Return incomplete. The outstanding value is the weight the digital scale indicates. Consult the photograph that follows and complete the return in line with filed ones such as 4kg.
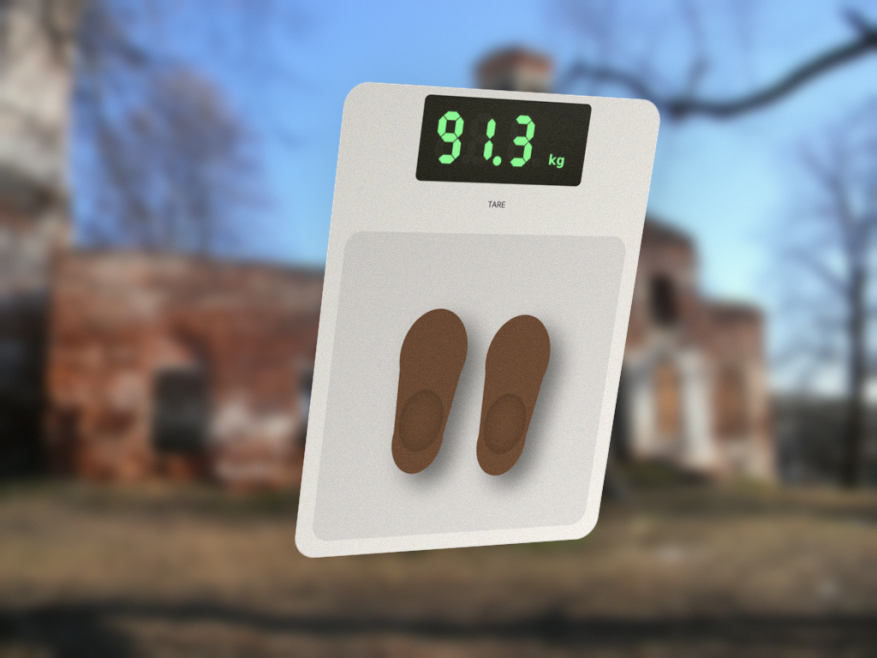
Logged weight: 91.3kg
